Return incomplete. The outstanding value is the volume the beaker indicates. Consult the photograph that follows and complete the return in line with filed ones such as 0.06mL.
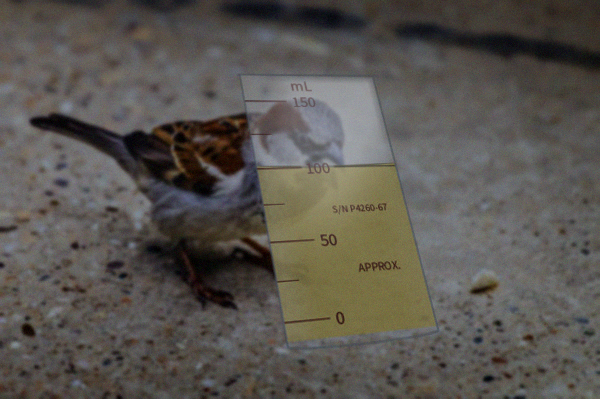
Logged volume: 100mL
